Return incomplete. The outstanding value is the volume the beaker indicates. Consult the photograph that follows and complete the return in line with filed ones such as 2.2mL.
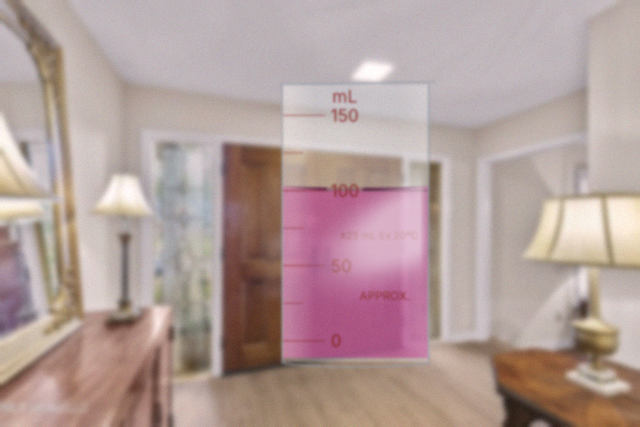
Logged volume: 100mL
